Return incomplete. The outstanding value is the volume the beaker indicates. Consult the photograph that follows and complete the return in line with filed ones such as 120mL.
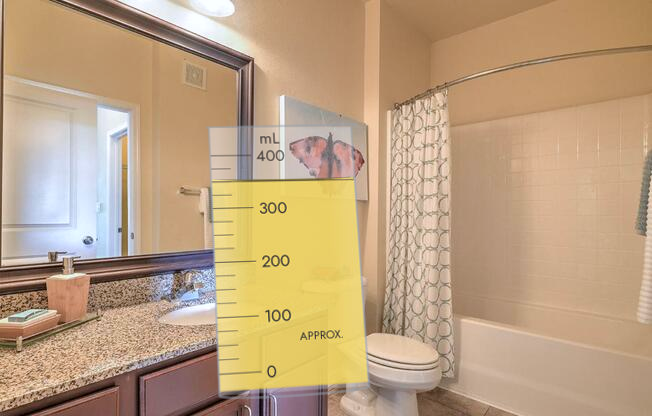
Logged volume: 350mL
